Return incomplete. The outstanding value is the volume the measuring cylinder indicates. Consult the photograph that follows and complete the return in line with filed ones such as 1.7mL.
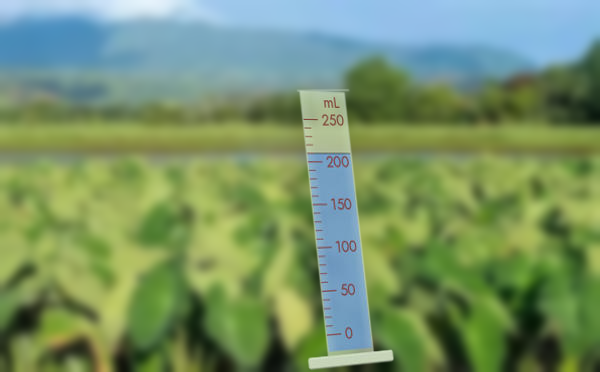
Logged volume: 210mL
